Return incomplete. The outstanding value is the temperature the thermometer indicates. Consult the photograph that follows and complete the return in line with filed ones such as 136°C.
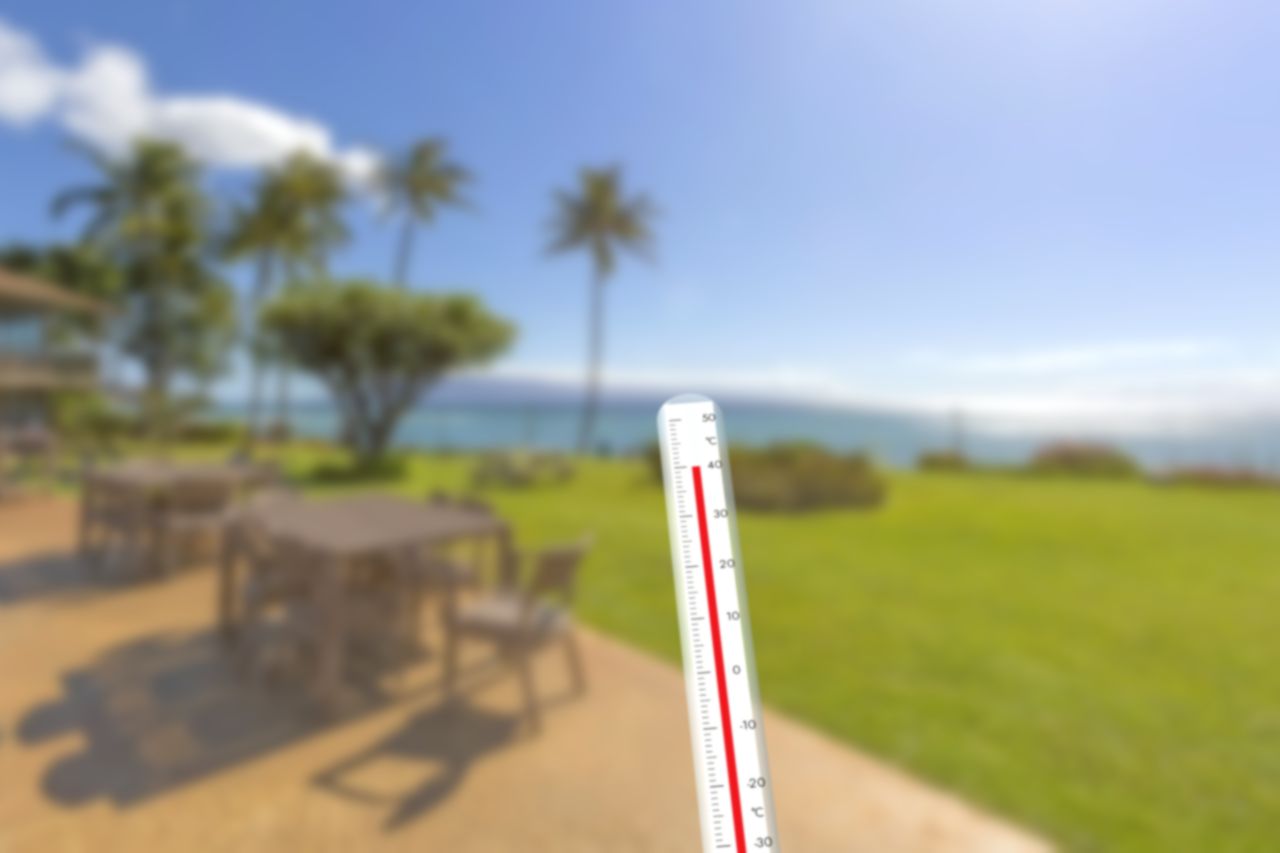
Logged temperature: 40°C
